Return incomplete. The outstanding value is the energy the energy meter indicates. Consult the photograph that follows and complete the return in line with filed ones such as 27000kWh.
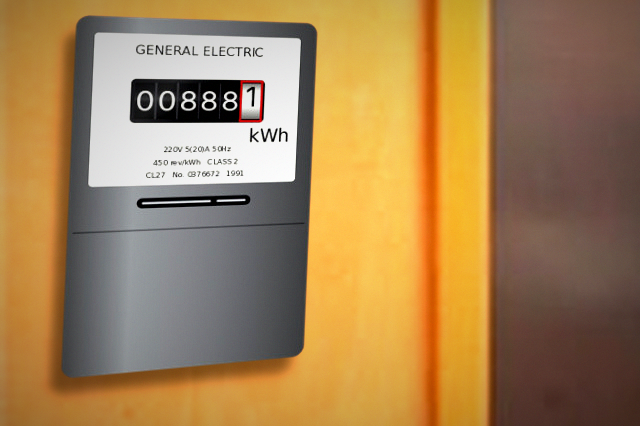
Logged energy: 888.1kWh
